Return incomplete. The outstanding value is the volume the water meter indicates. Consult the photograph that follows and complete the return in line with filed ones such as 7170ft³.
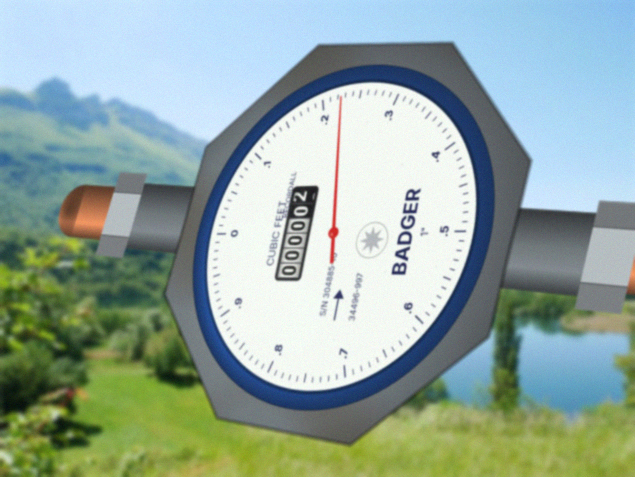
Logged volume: 2.22ft³
